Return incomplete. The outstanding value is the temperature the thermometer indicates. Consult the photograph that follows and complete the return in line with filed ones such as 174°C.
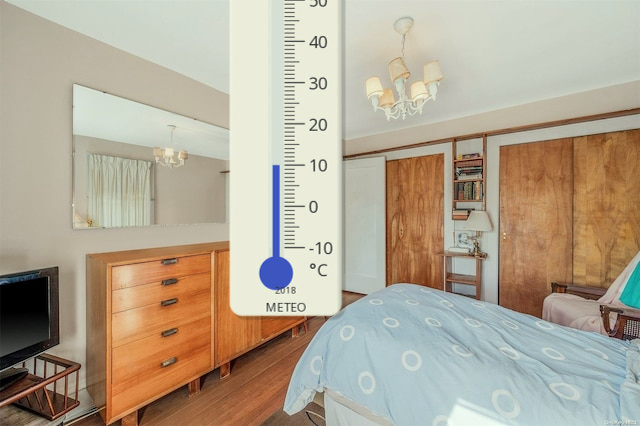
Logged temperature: 10°C
